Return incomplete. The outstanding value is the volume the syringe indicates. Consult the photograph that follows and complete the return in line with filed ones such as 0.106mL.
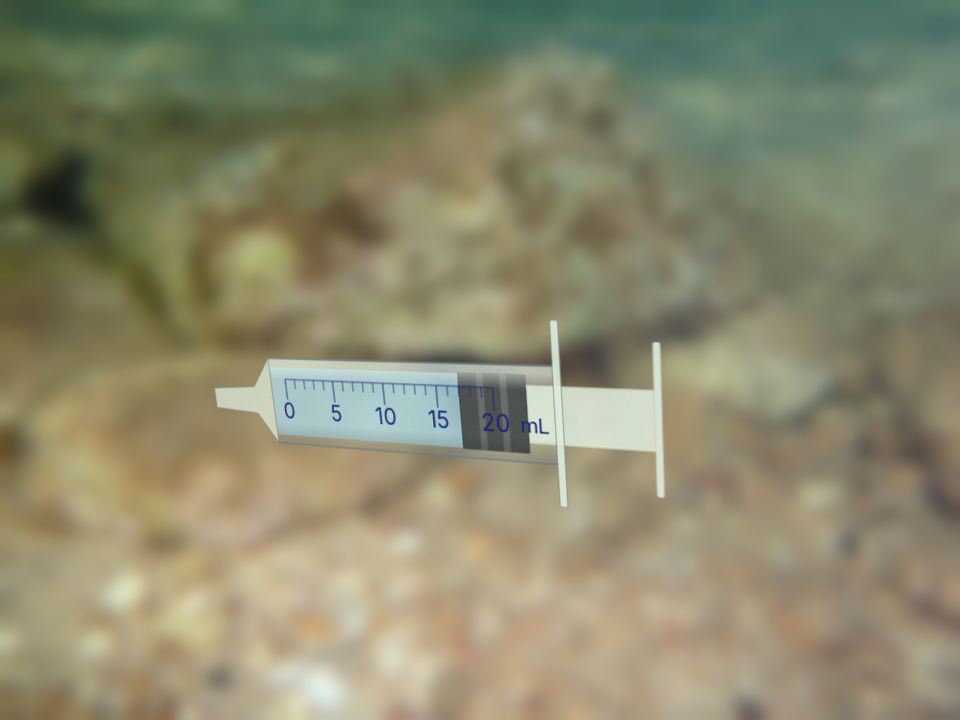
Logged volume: 17mL
